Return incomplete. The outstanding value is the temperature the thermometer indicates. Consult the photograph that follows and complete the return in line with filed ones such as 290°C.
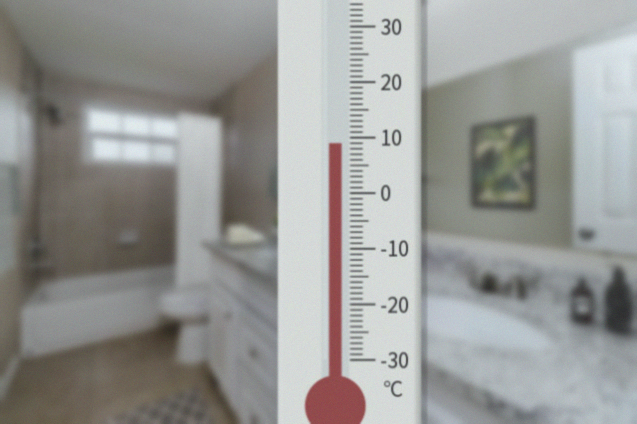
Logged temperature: 9°C
